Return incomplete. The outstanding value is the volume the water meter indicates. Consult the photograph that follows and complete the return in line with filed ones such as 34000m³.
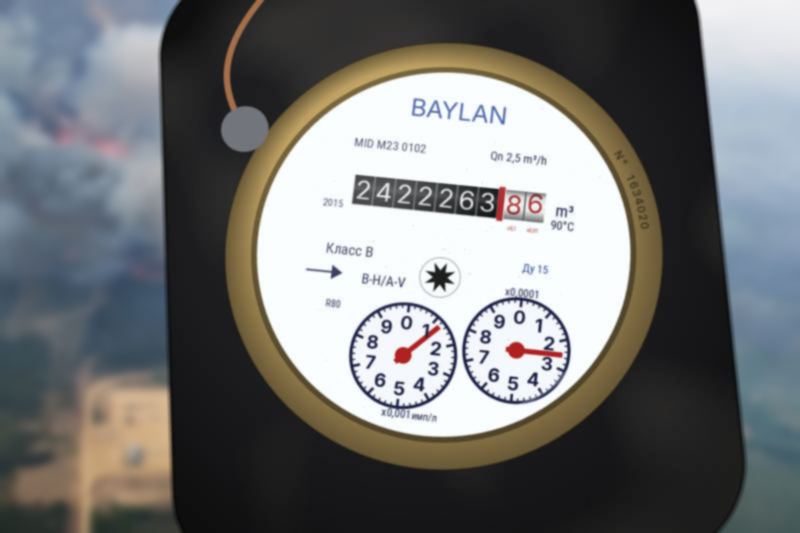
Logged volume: 2422263.8612m³
